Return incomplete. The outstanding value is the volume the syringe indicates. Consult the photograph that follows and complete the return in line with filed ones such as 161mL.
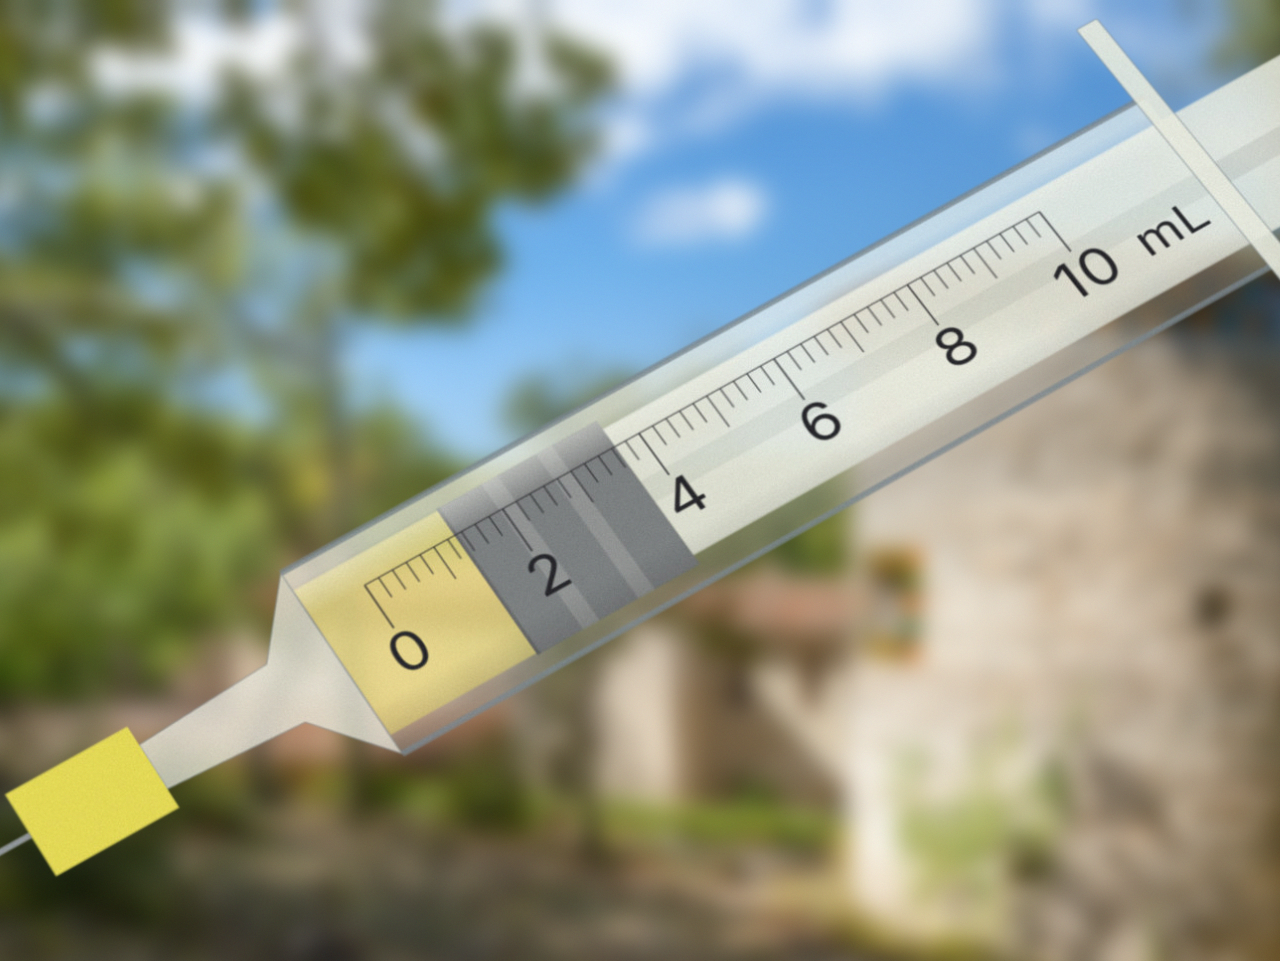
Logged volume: 1.3mL
